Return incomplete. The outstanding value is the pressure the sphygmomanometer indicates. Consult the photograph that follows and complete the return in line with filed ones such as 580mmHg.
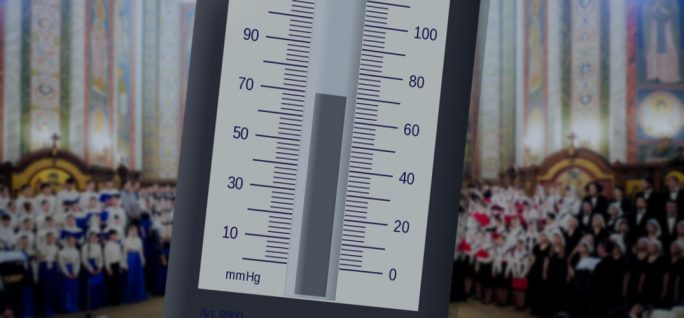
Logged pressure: 70mmHg
